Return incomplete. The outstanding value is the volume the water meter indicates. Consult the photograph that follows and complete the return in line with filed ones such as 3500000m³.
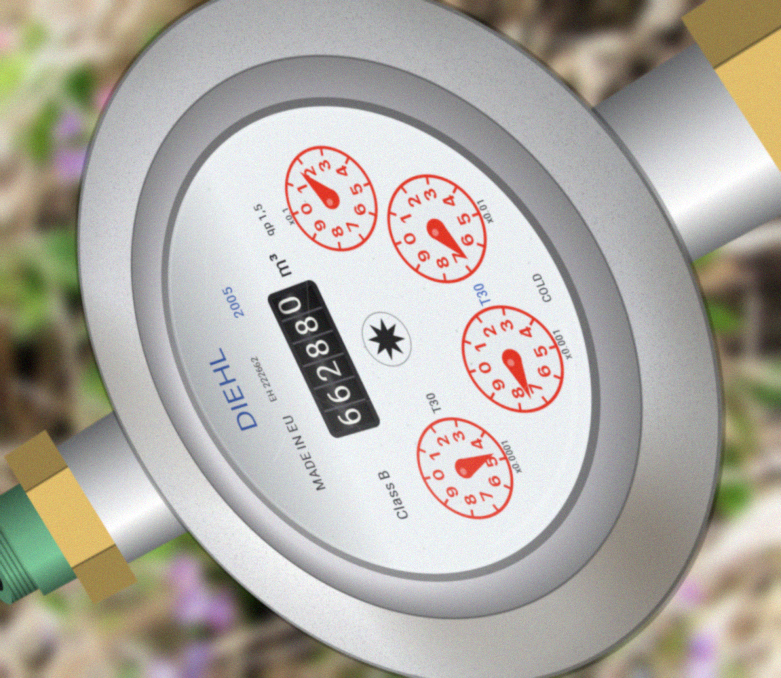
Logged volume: 662880.1674m³
